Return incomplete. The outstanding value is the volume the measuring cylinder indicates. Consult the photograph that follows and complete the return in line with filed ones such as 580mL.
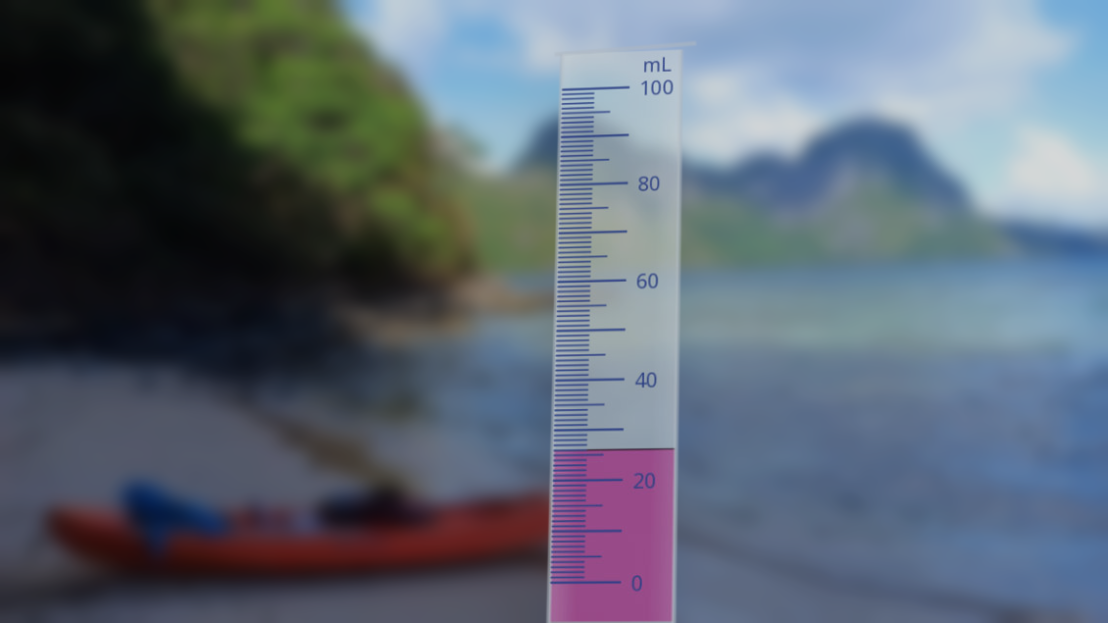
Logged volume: 26mL
